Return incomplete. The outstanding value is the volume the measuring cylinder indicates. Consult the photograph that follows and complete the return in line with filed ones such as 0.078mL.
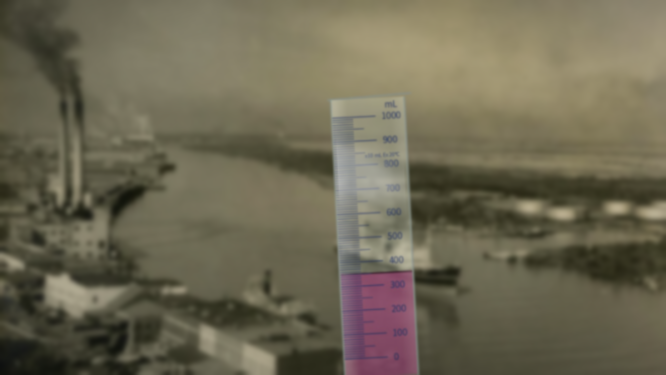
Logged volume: 350mL
